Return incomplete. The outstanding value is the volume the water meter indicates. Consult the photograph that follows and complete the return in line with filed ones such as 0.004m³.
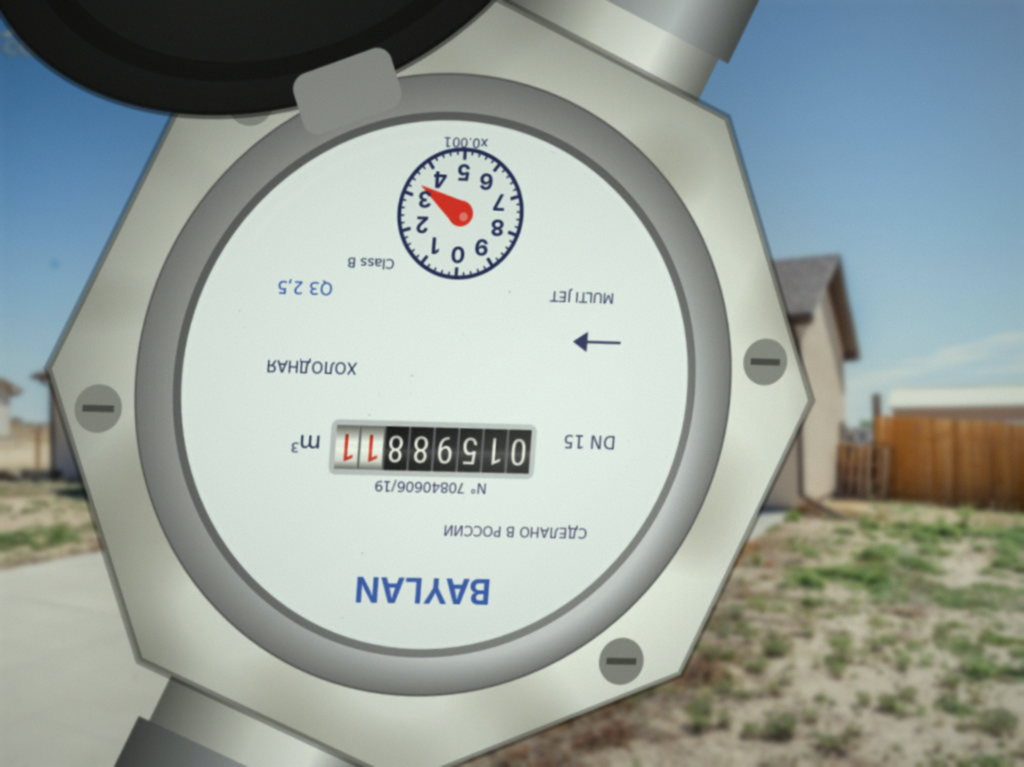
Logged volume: 15988.113m³
